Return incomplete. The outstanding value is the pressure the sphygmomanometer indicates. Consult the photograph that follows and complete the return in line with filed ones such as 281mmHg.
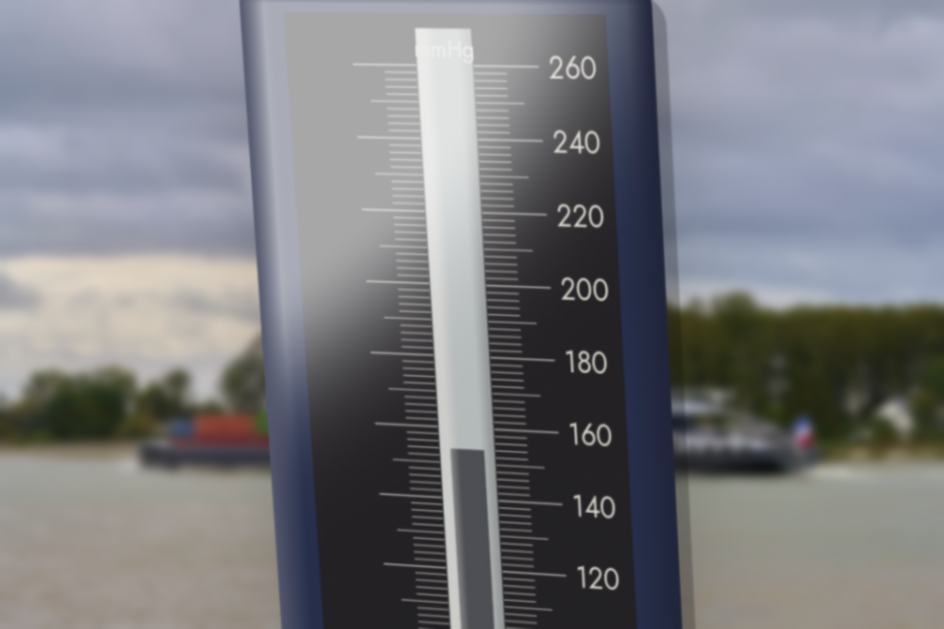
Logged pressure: 154mmHg
